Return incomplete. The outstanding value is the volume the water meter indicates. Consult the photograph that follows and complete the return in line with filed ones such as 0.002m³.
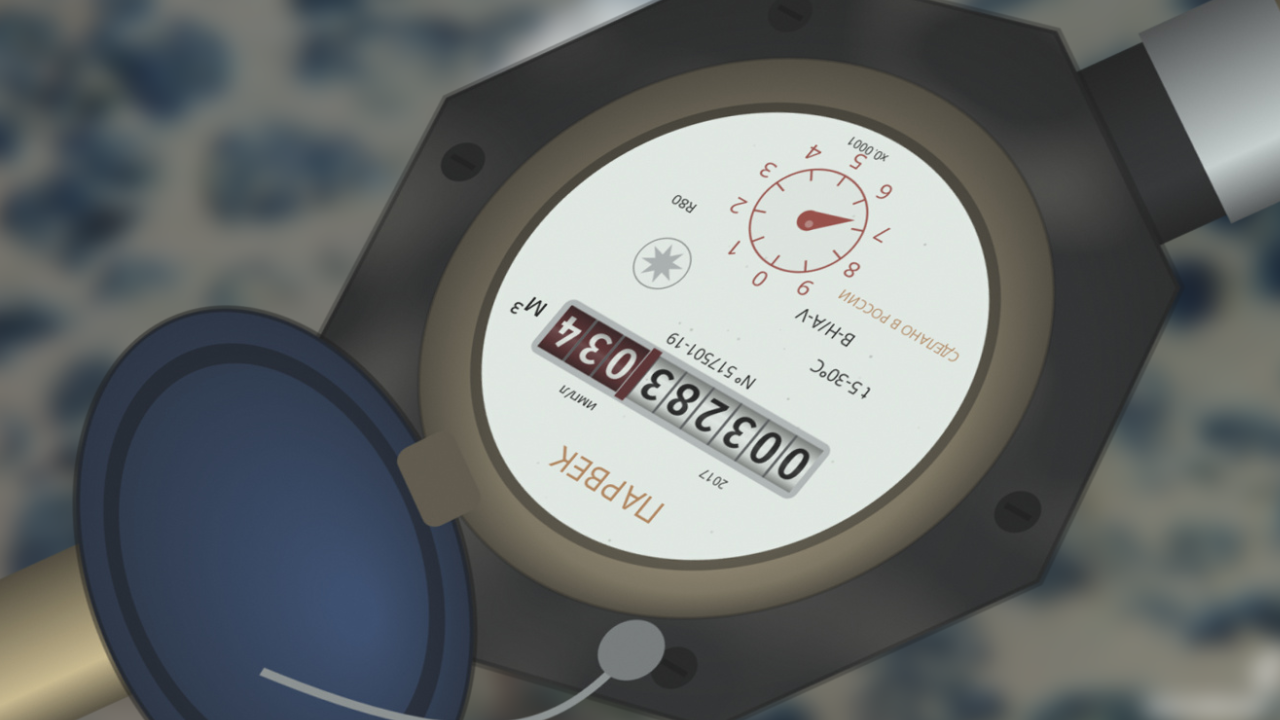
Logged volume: 3283.0346m³
